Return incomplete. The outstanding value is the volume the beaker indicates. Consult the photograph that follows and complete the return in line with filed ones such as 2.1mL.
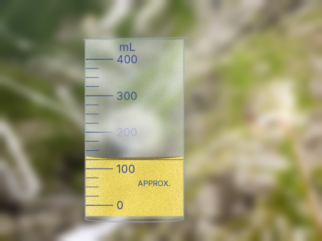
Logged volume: 125mL
